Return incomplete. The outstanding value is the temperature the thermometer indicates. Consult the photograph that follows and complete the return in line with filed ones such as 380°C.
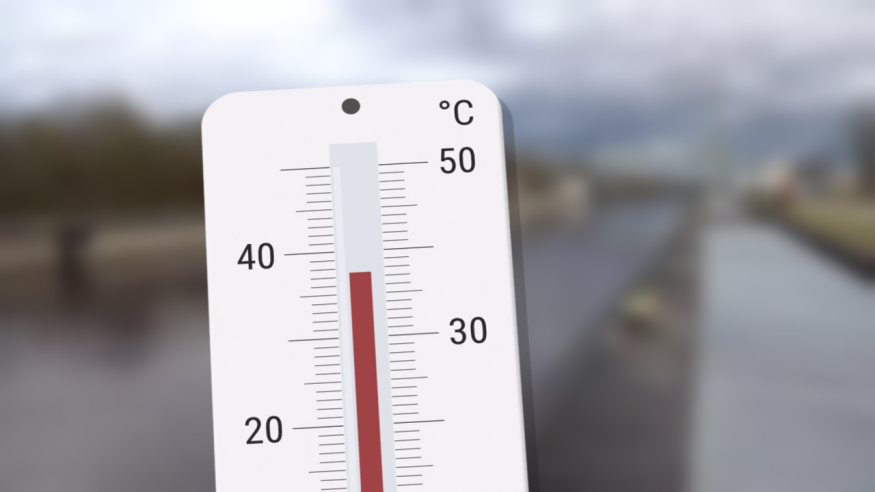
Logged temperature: 37.5°C
